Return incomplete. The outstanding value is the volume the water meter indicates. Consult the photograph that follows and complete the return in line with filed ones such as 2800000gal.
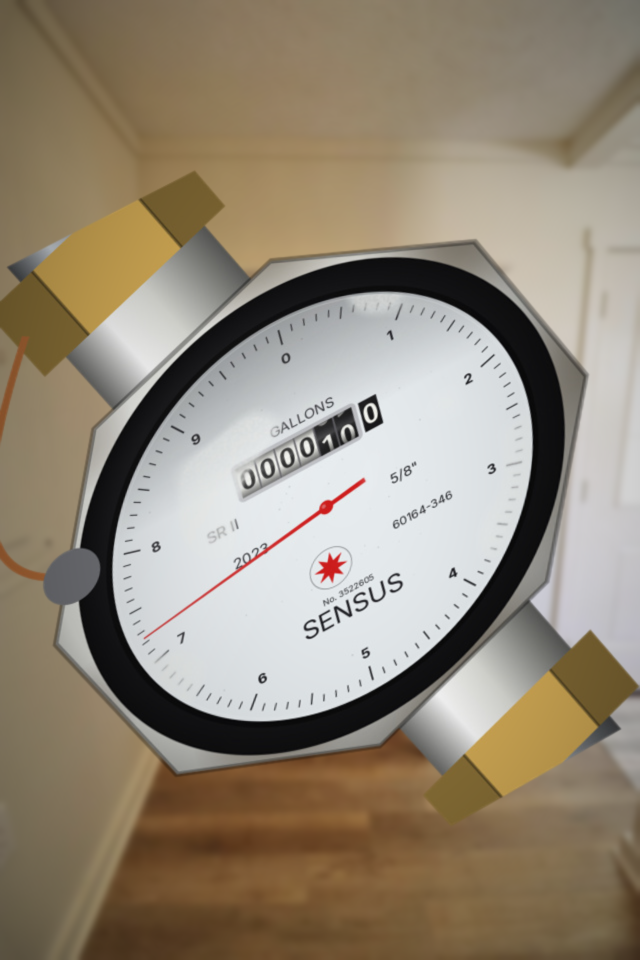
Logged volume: 97.2gal
